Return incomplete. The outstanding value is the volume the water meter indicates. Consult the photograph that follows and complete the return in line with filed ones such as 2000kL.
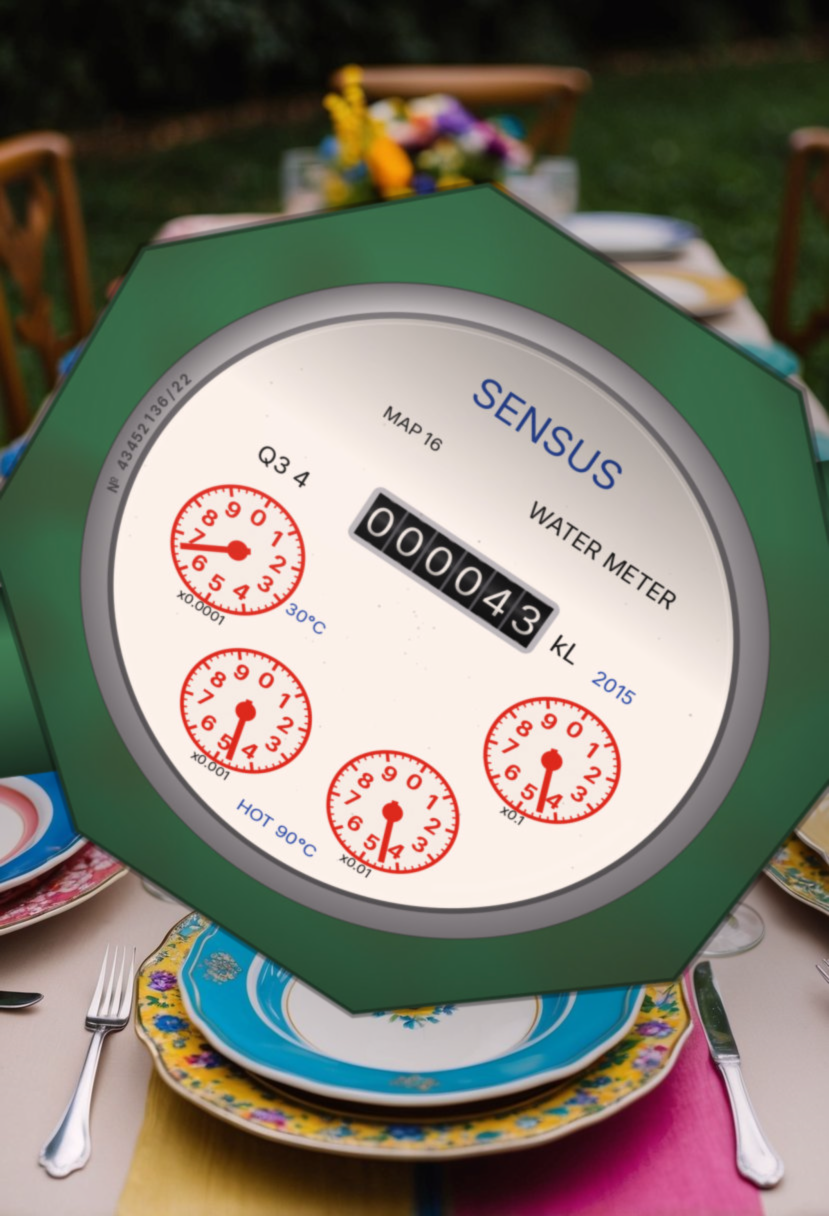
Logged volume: 43.4446kL
